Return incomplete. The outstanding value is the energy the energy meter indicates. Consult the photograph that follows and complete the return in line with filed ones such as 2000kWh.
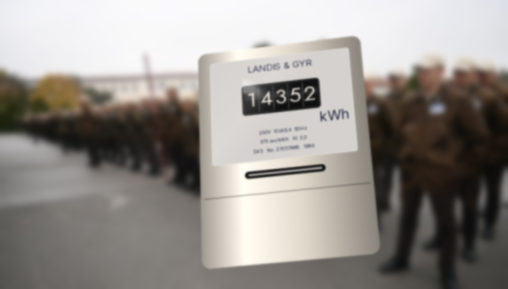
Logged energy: 14352kWh
